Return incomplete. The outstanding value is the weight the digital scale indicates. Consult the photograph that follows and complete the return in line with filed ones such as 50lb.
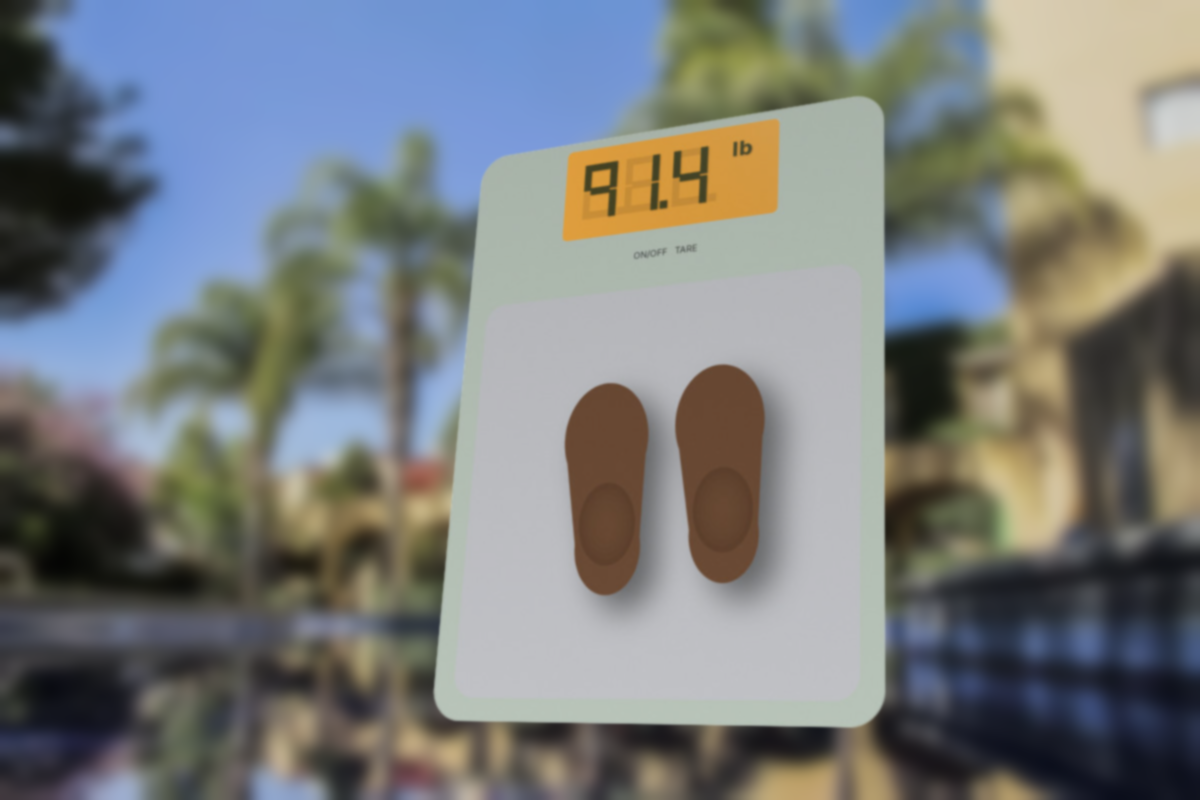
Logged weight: 91.4lb
